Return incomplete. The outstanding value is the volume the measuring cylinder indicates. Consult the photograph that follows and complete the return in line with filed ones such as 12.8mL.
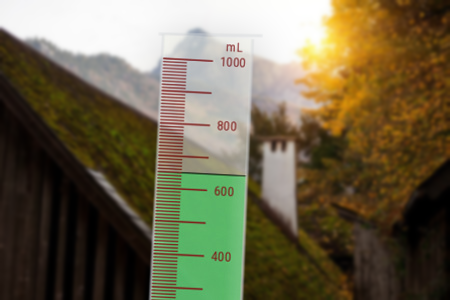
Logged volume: 650mL
